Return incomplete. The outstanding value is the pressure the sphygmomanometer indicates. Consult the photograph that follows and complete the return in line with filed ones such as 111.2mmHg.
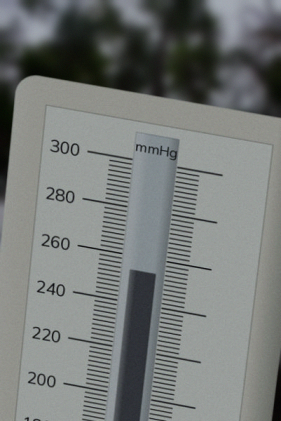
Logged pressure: 254mmHg
